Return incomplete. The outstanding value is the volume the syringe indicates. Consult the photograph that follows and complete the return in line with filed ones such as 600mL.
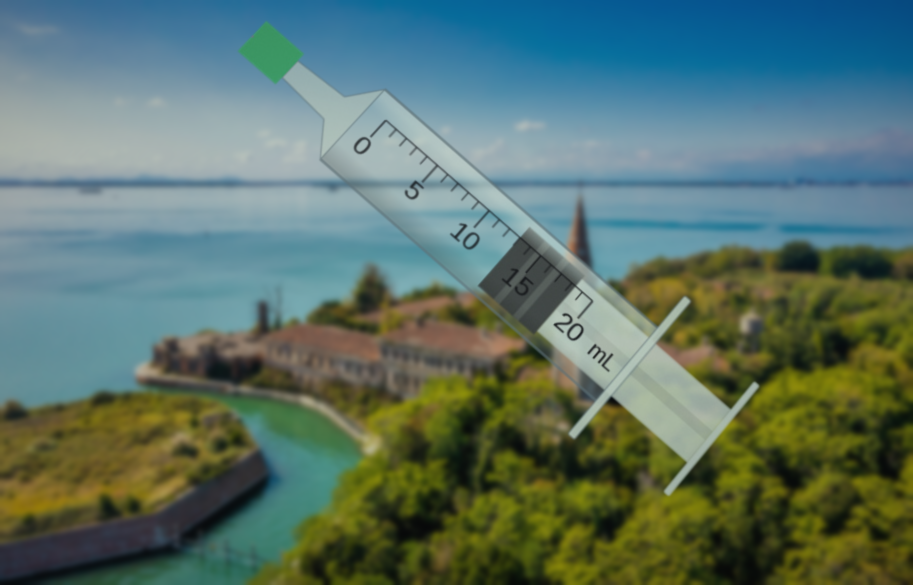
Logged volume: 13mL
